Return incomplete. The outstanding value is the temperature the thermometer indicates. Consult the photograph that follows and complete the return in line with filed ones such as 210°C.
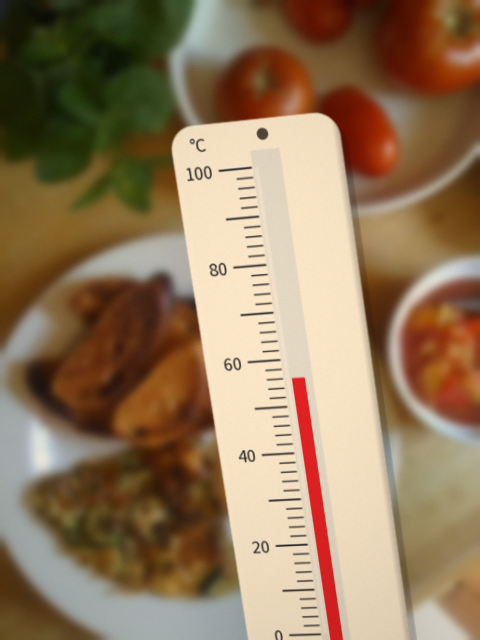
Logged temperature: 56°C
